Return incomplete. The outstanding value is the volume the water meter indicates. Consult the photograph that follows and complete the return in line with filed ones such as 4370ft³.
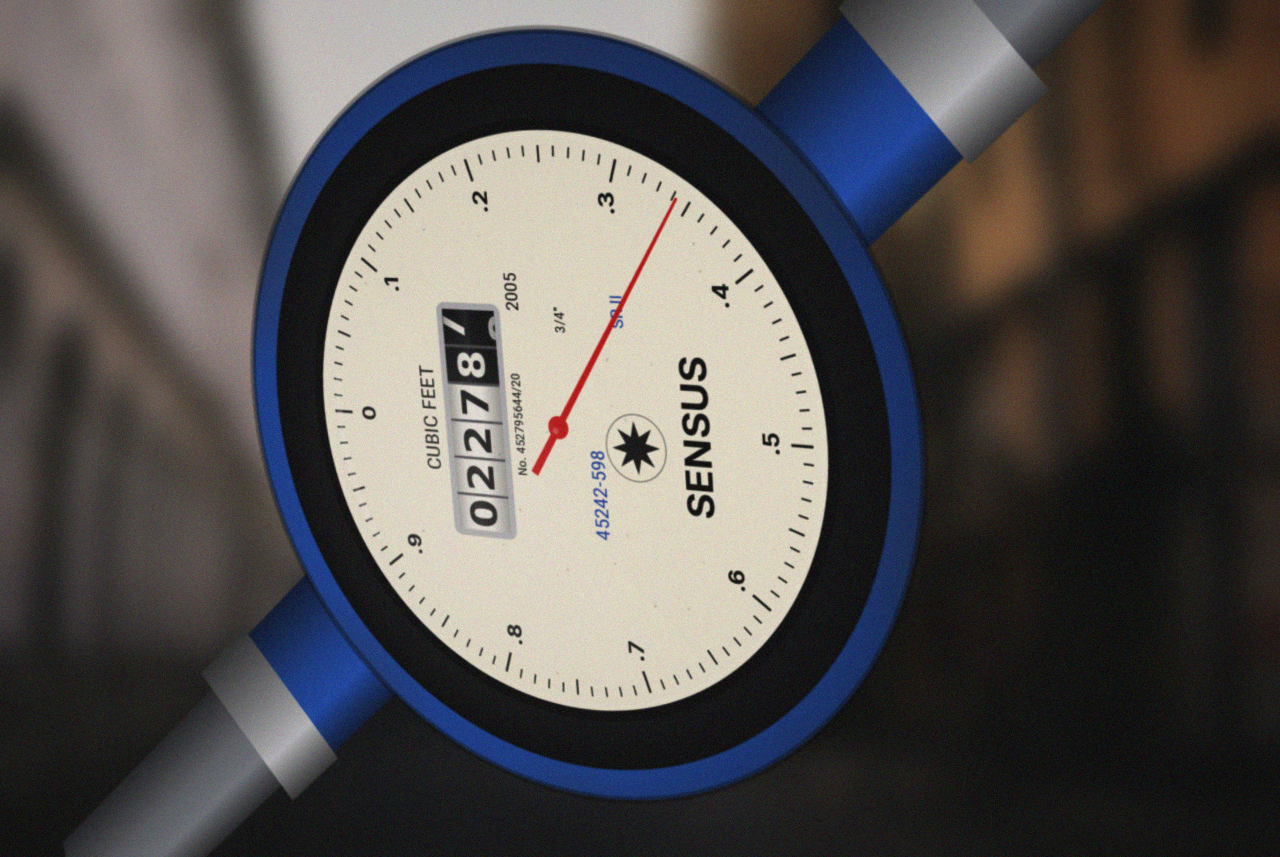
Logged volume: 22787.34ft³
